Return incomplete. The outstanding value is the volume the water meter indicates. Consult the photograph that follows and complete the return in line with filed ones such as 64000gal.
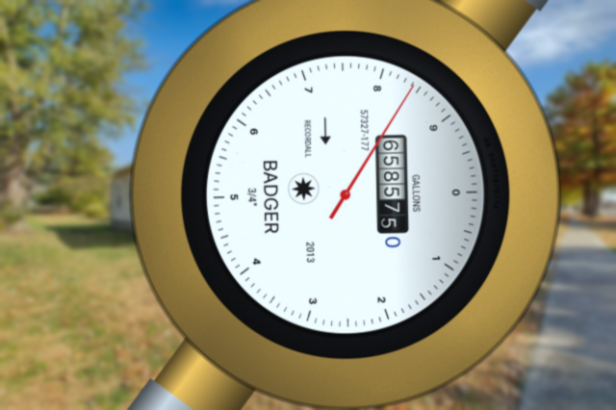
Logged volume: 6585748.4gal
